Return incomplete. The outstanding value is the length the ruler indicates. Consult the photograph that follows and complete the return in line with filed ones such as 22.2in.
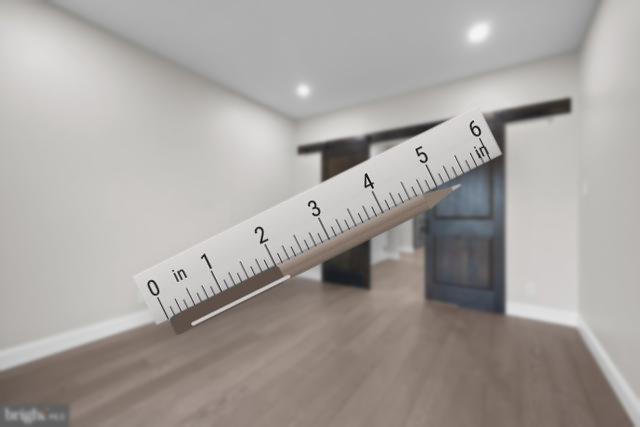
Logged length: 5.375in
